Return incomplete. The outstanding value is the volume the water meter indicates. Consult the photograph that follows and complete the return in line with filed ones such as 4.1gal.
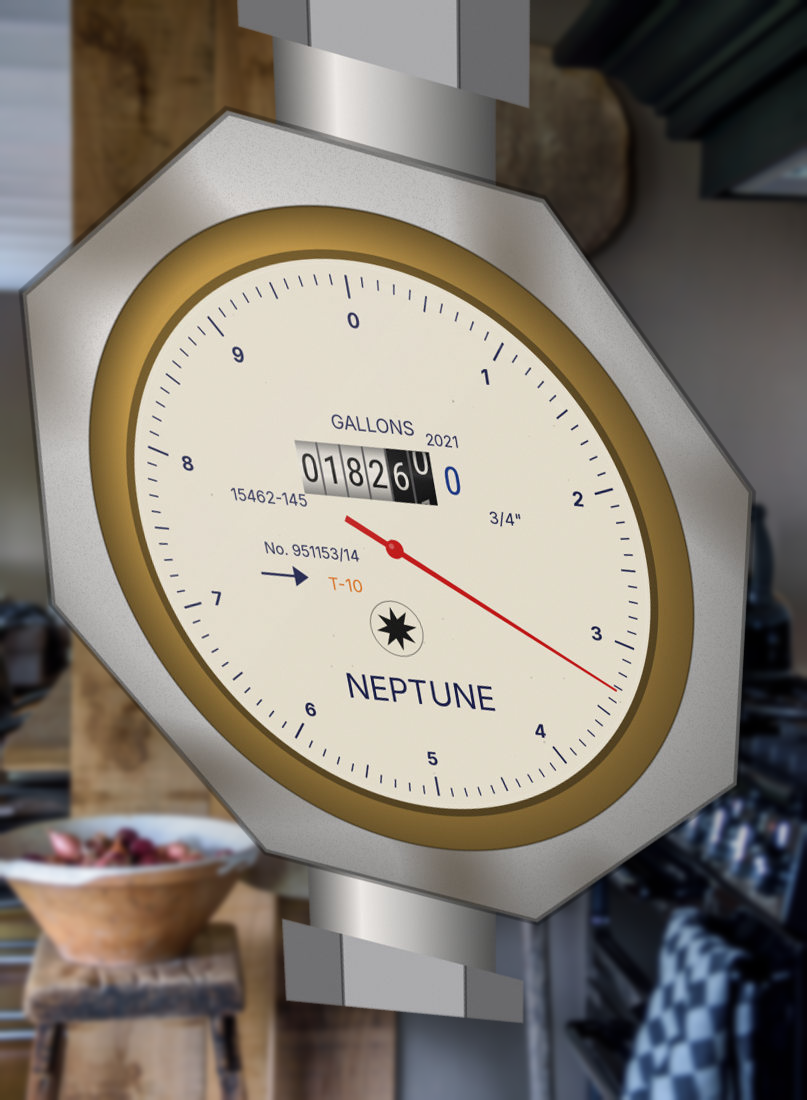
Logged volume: 182603.3gal
